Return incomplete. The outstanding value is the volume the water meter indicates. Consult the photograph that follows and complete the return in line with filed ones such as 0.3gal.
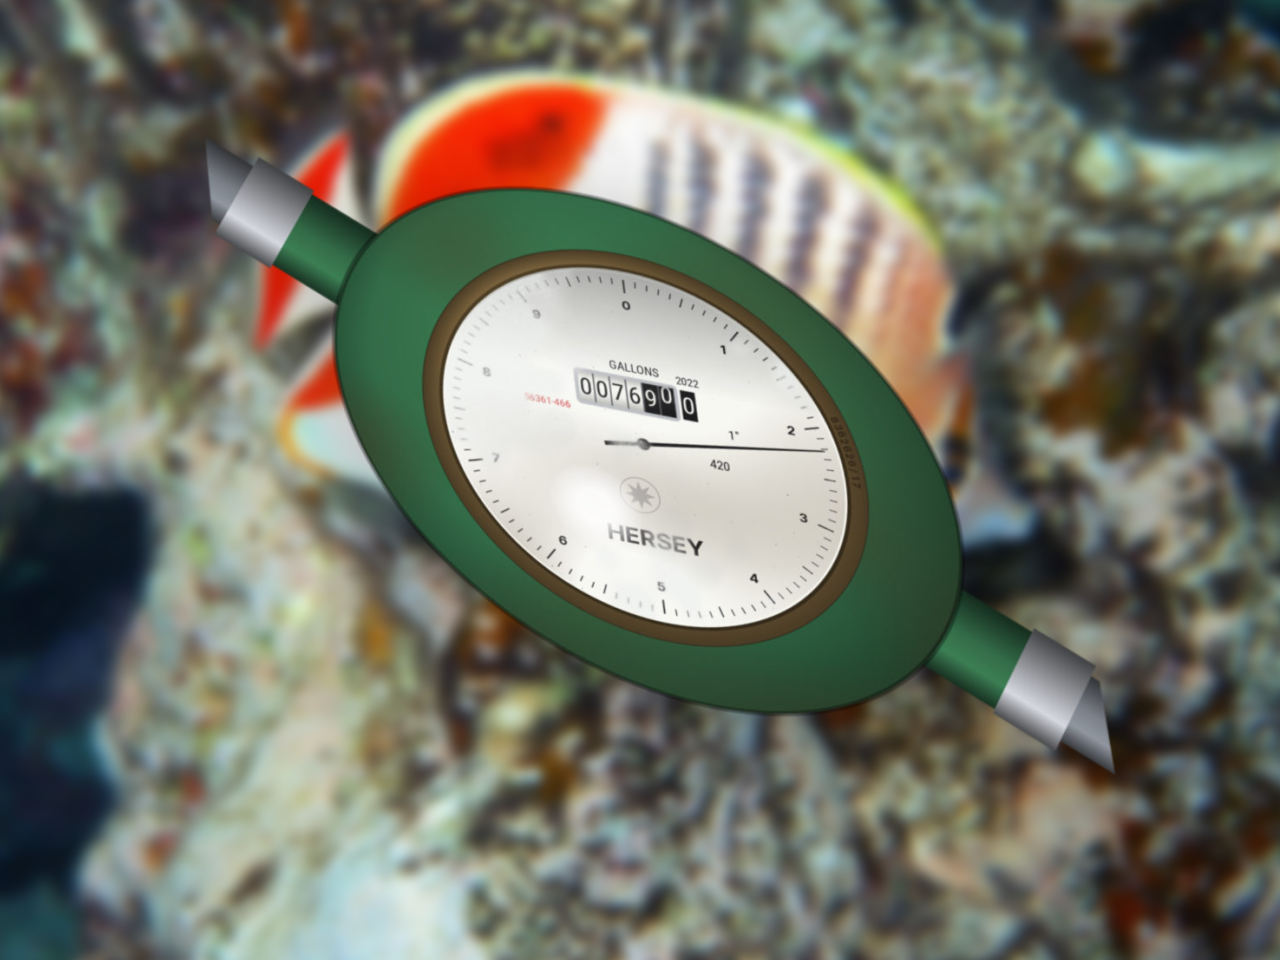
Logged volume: 76902.2gal
